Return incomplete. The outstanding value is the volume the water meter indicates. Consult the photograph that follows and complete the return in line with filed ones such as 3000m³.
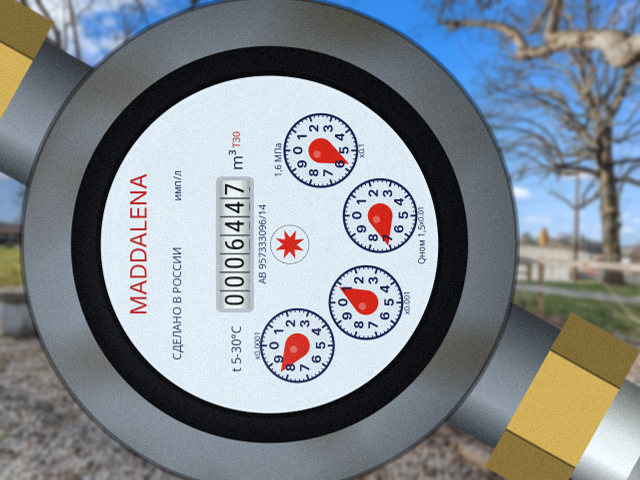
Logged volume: 6447.5708m³
